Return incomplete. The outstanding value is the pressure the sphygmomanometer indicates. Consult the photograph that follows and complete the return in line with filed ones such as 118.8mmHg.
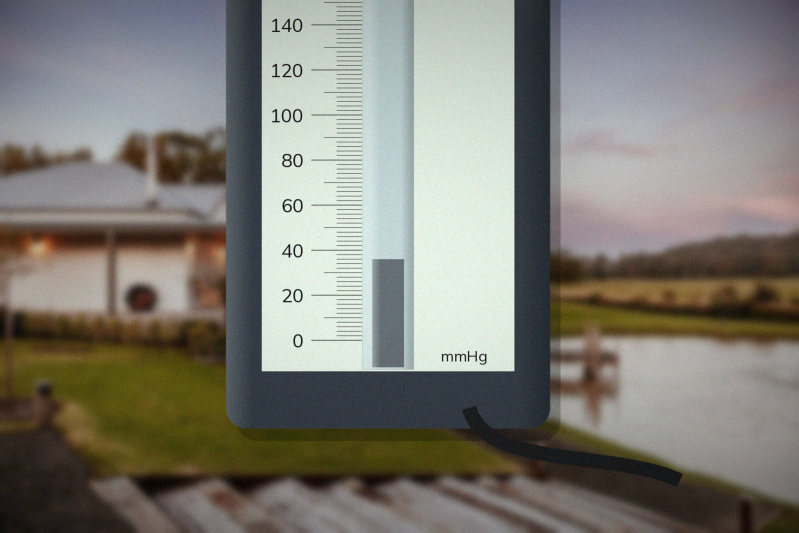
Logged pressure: 36mmHg
